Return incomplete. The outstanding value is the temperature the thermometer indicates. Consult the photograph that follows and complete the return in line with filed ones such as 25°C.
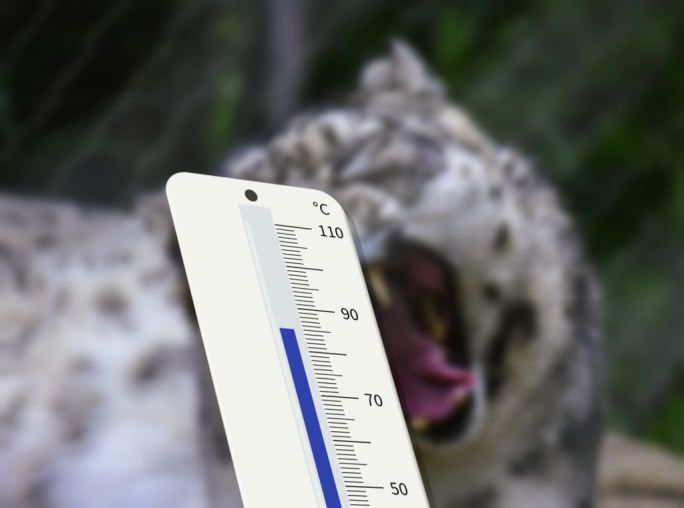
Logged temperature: 85°C
